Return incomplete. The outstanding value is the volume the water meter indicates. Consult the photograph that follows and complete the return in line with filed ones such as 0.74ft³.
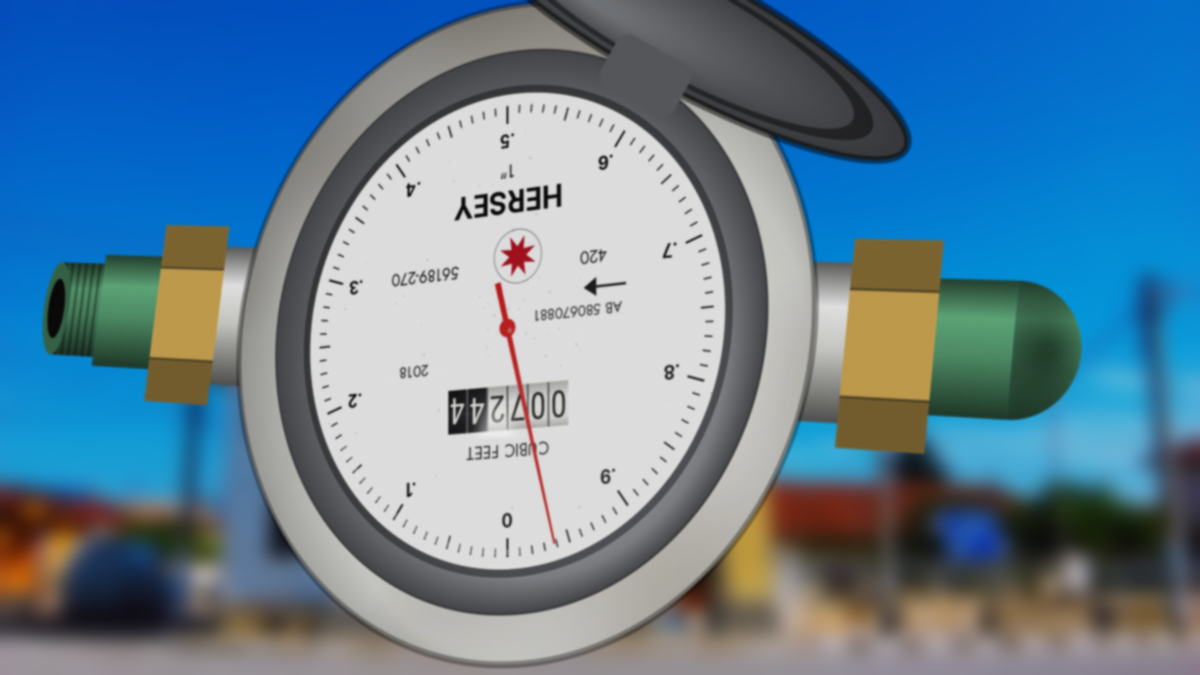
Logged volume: 7243.96ft³
